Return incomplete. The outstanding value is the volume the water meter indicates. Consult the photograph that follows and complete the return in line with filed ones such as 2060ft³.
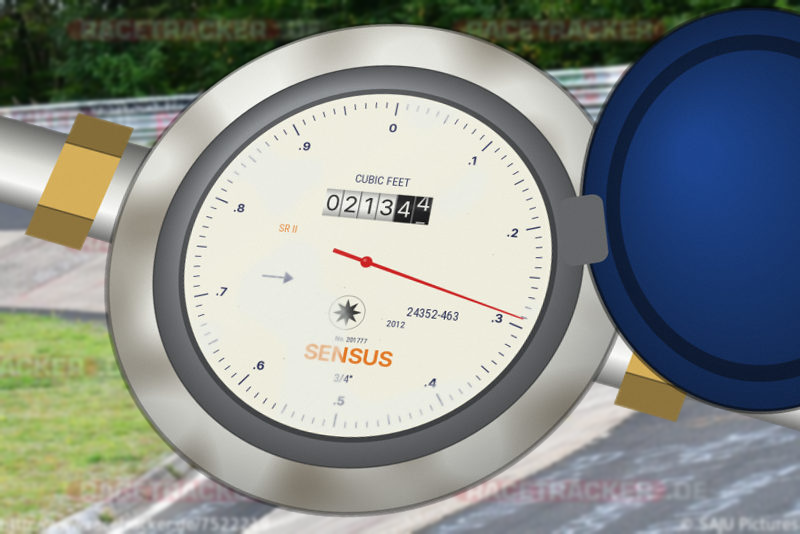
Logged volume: 21344.29ft³
